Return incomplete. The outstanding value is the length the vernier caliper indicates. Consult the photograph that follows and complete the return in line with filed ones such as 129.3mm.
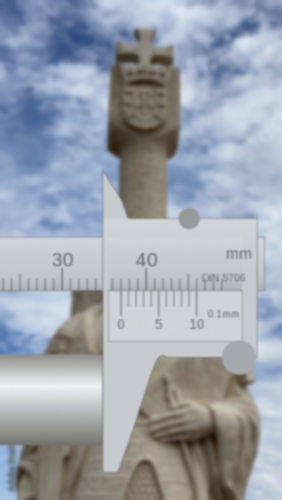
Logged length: 37.0mm
